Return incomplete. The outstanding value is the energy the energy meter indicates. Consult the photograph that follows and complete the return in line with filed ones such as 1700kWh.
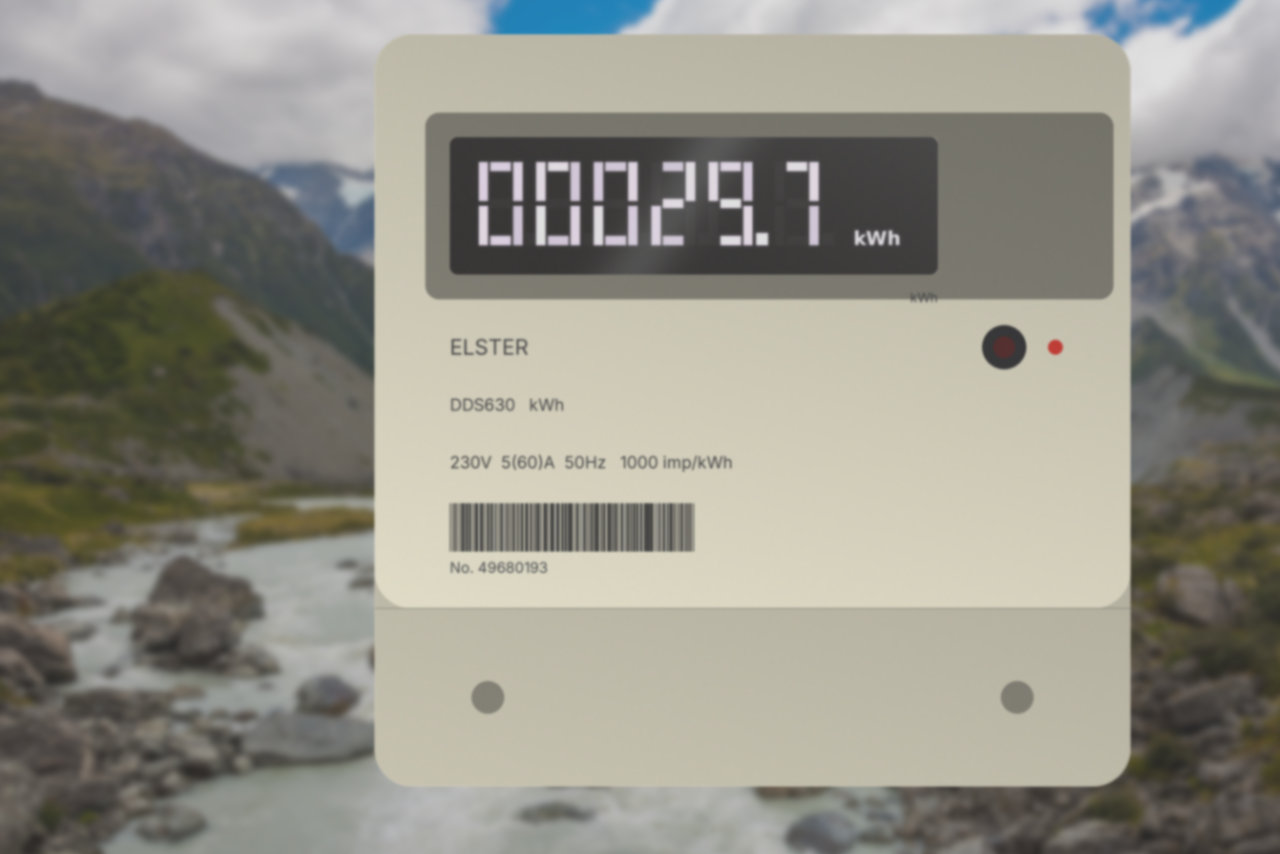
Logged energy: 29.7kWh
